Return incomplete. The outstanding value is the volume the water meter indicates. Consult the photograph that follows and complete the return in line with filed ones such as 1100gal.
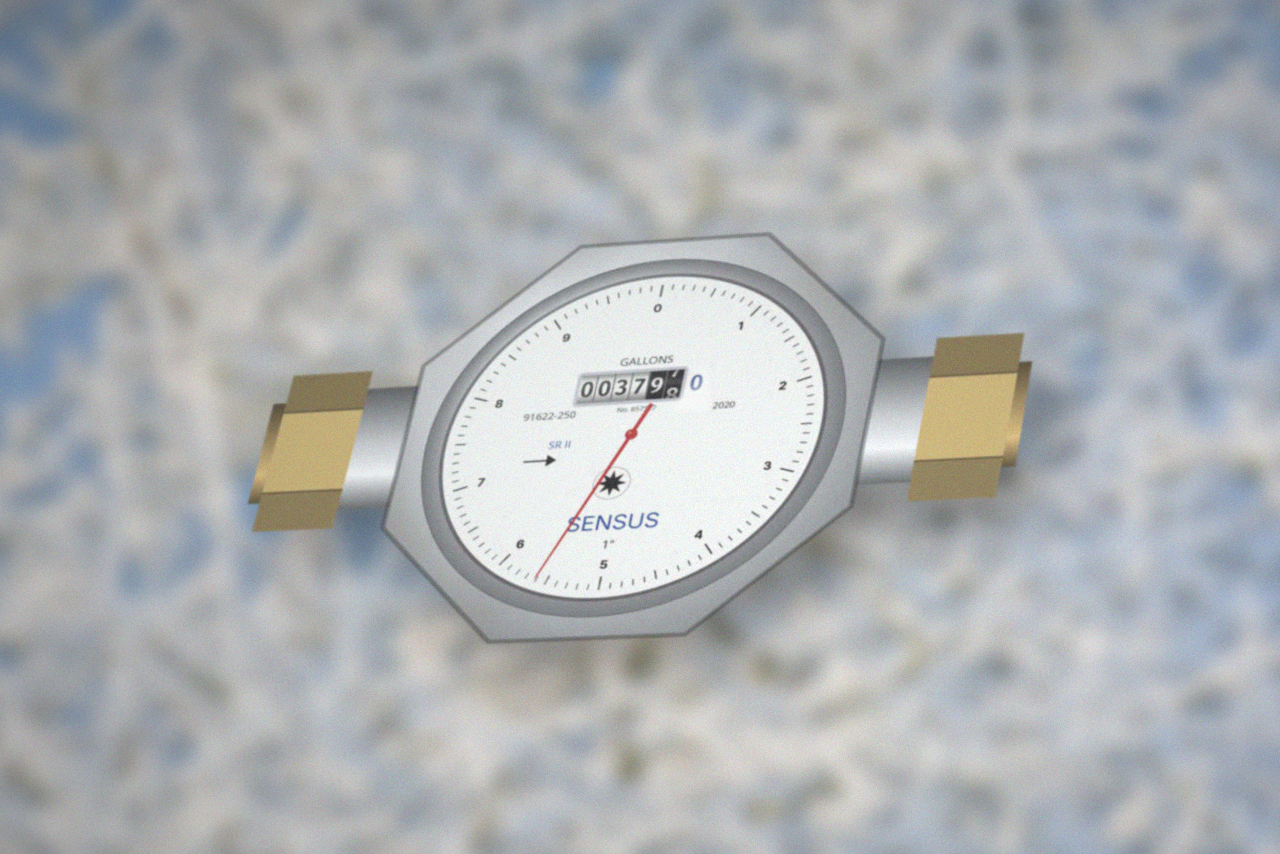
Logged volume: 37975.6gal
